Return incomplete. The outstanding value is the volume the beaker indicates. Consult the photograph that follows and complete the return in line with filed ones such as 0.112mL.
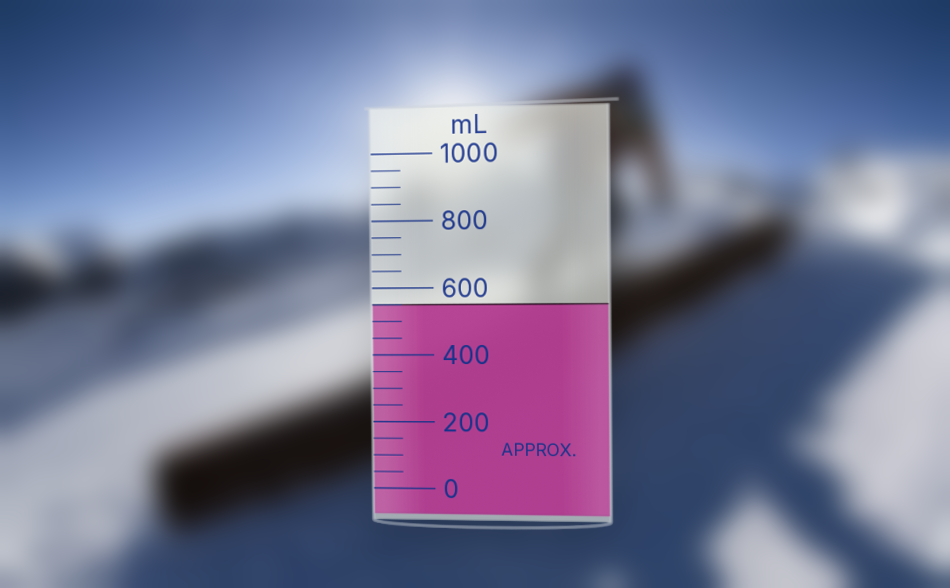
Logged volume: 550mL
